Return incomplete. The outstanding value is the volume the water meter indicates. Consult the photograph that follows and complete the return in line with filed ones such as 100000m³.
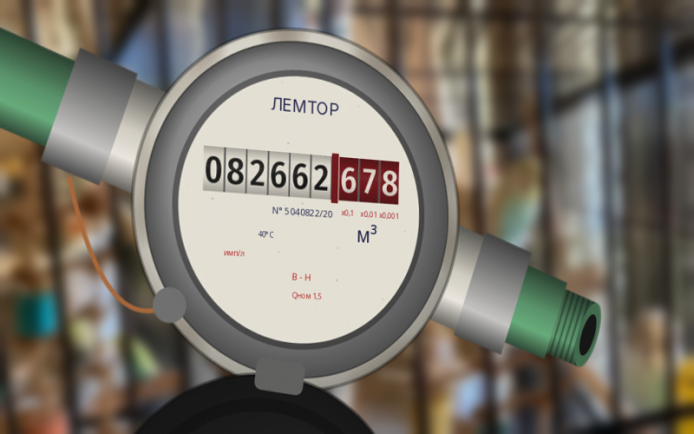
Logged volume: 82662.678m³
